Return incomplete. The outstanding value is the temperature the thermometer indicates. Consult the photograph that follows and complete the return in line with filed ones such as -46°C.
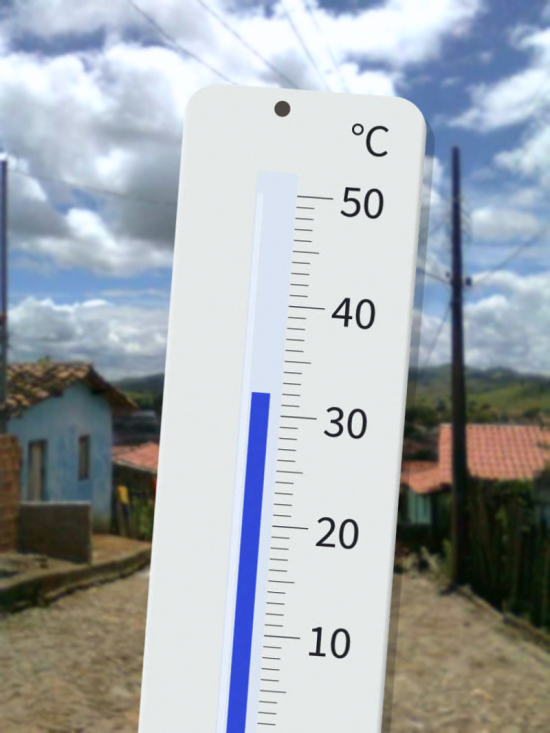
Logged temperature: 32°C
